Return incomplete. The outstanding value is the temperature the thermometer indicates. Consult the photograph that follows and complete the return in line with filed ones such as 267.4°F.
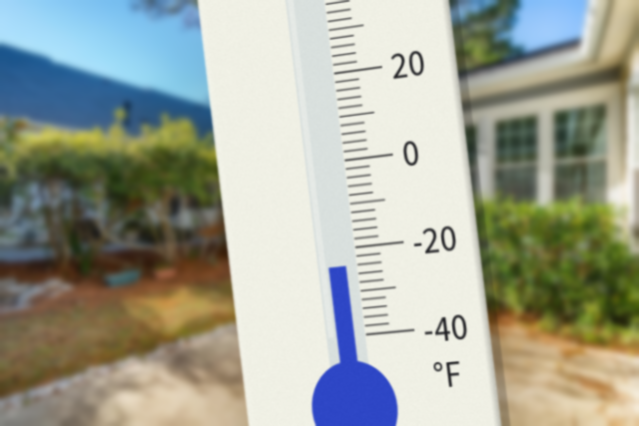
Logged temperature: -24°F
